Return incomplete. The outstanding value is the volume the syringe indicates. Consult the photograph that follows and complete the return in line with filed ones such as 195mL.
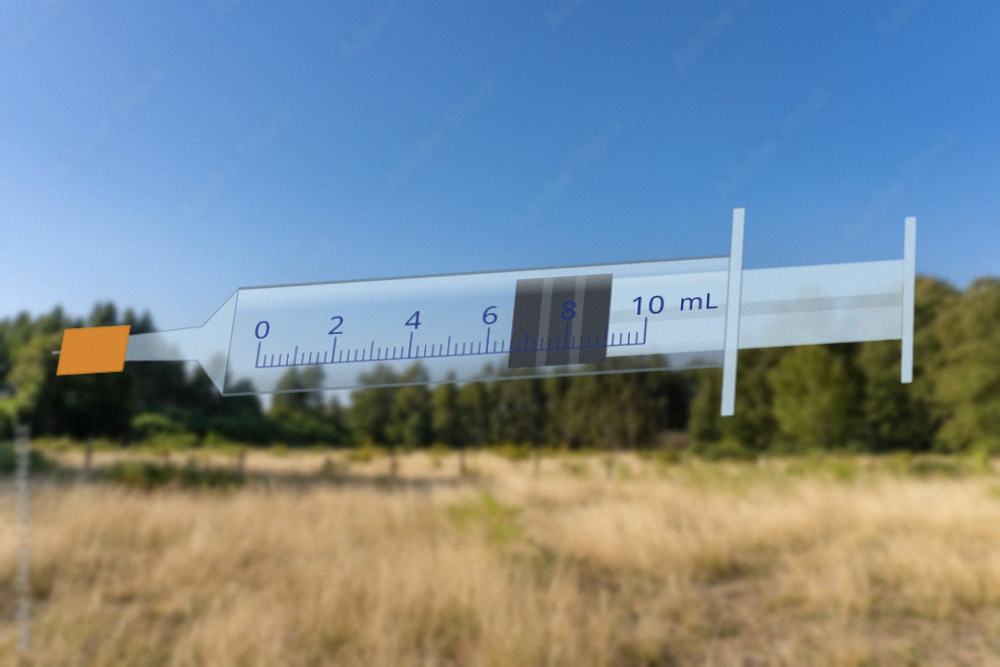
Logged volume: 6.6mL
